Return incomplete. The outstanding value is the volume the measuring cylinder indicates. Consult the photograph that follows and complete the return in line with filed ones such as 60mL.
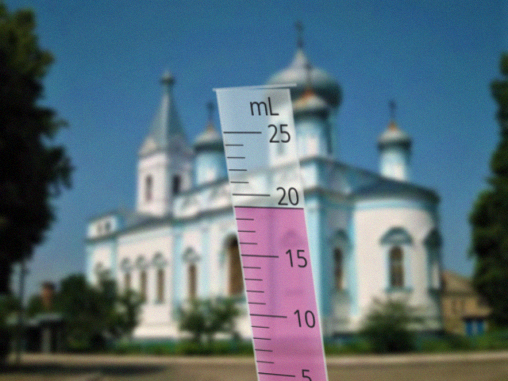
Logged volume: 19mL
